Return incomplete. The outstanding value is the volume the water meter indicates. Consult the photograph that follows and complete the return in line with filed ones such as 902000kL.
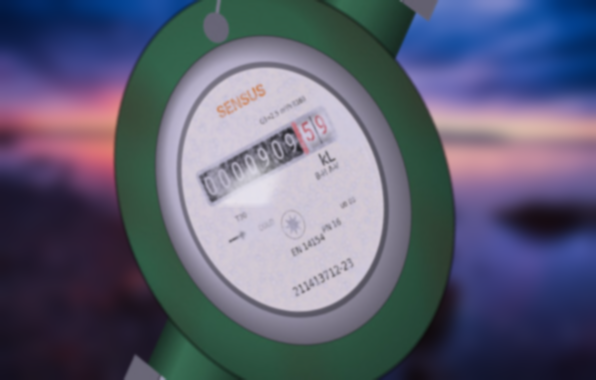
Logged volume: 909.59kL
